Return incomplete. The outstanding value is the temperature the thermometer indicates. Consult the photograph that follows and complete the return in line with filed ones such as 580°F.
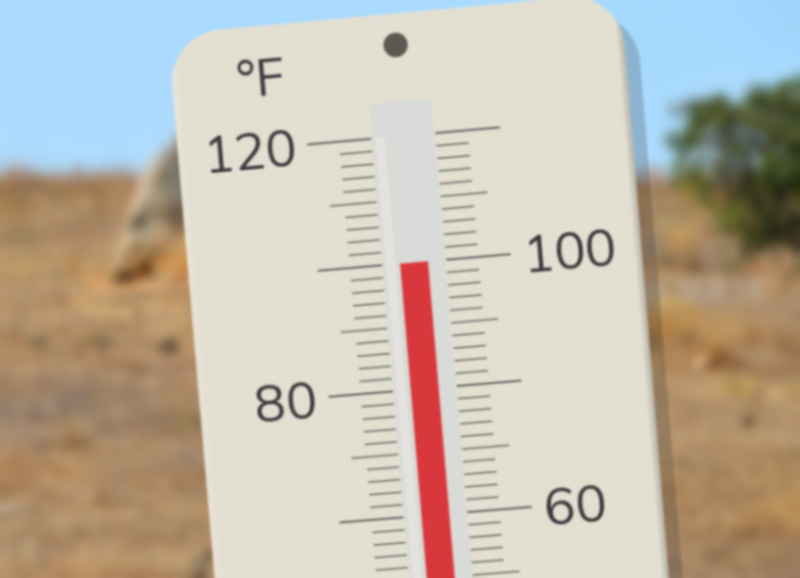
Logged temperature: 100°F
